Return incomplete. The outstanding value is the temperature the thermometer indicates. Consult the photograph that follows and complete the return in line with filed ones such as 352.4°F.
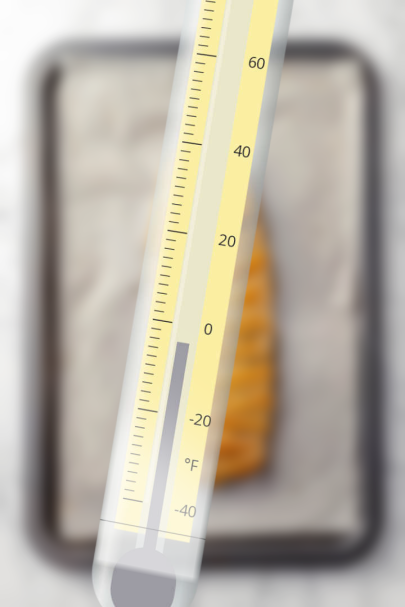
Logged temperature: -4°F
